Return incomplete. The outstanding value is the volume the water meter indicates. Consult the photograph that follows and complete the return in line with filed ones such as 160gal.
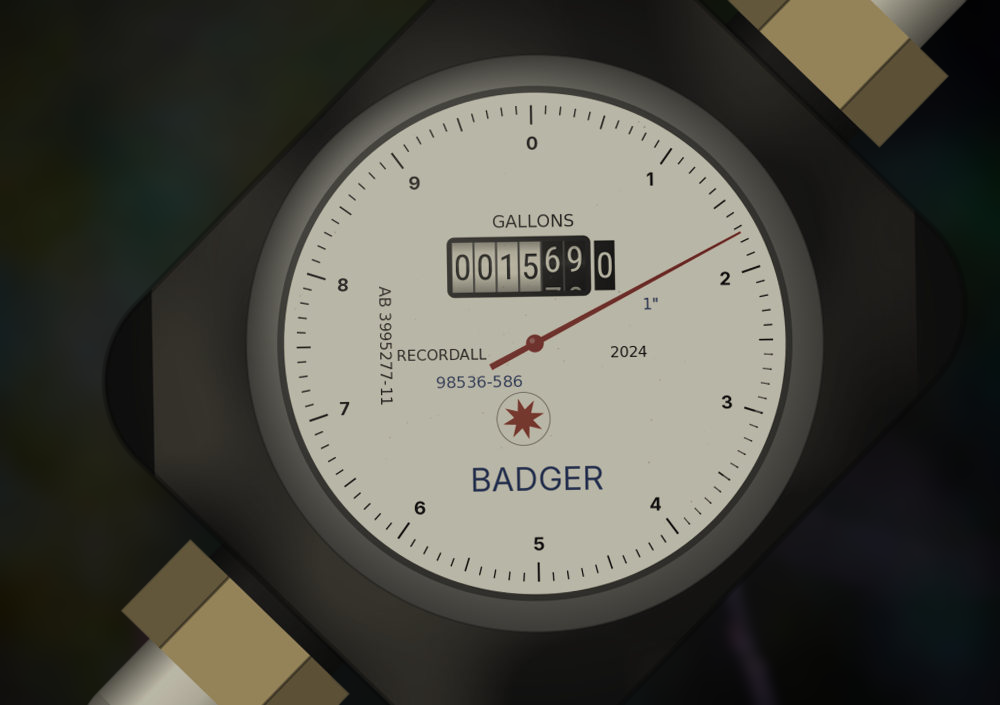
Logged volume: 15691.7gal
